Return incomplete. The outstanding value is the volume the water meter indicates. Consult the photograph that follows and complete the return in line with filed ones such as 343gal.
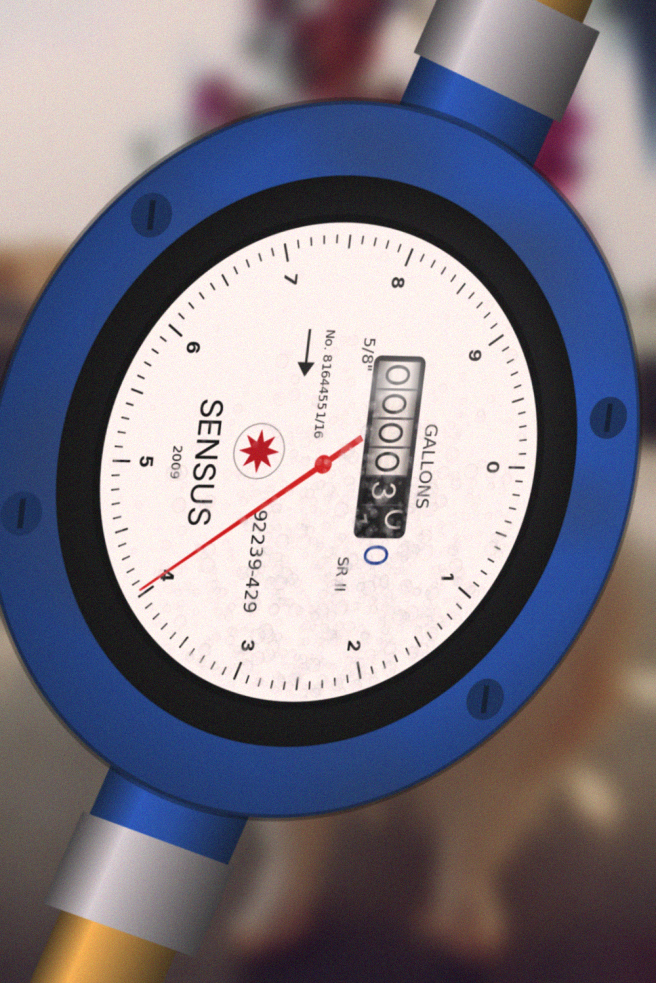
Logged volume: 304.0gal
